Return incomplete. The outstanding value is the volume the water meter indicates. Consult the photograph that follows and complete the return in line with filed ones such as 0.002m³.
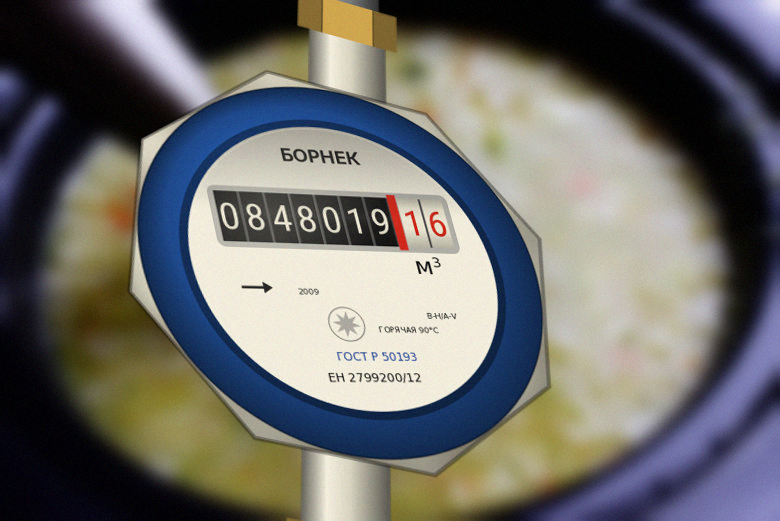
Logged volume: 848019.16m³
